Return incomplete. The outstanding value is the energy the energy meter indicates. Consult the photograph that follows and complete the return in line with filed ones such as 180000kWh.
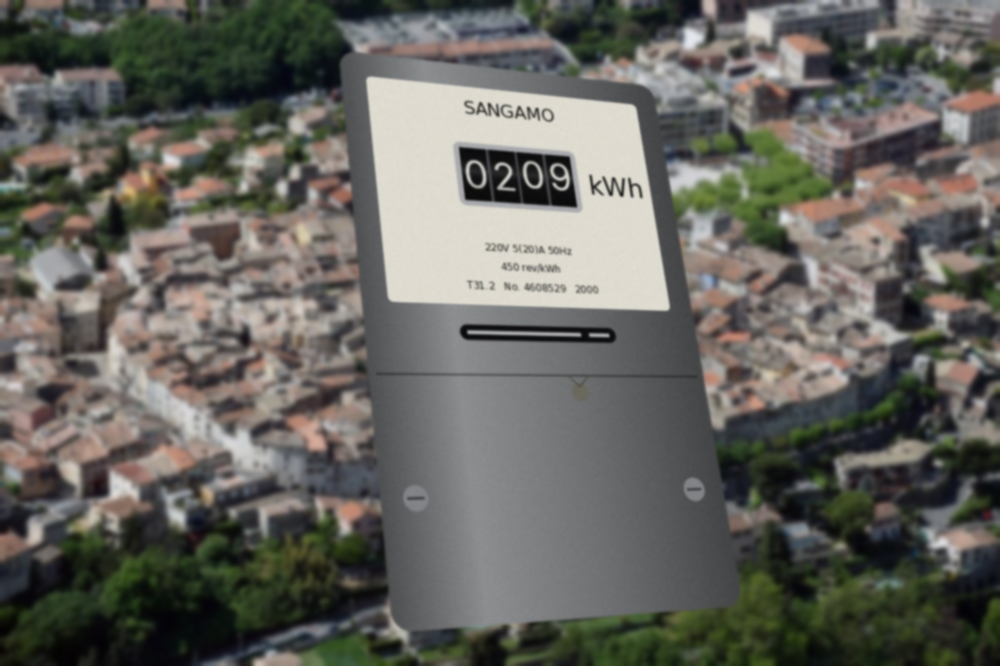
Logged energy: 209kWh
